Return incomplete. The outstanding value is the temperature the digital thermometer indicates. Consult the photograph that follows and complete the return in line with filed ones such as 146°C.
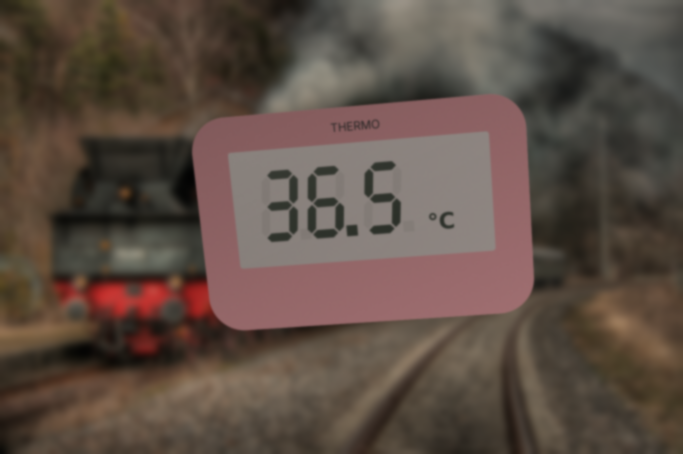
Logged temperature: 36.5°C
